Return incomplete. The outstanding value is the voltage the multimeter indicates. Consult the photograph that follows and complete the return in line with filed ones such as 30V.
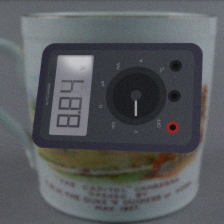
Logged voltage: 8.84V
